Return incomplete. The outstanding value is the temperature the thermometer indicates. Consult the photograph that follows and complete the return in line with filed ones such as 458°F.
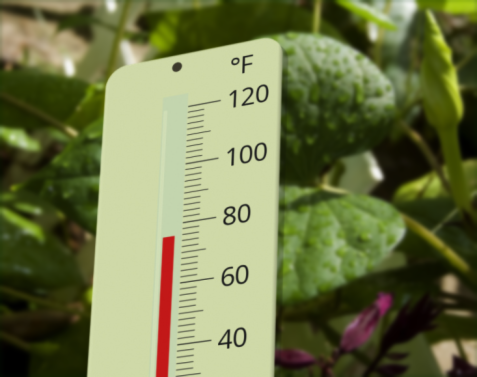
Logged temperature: 76°F
